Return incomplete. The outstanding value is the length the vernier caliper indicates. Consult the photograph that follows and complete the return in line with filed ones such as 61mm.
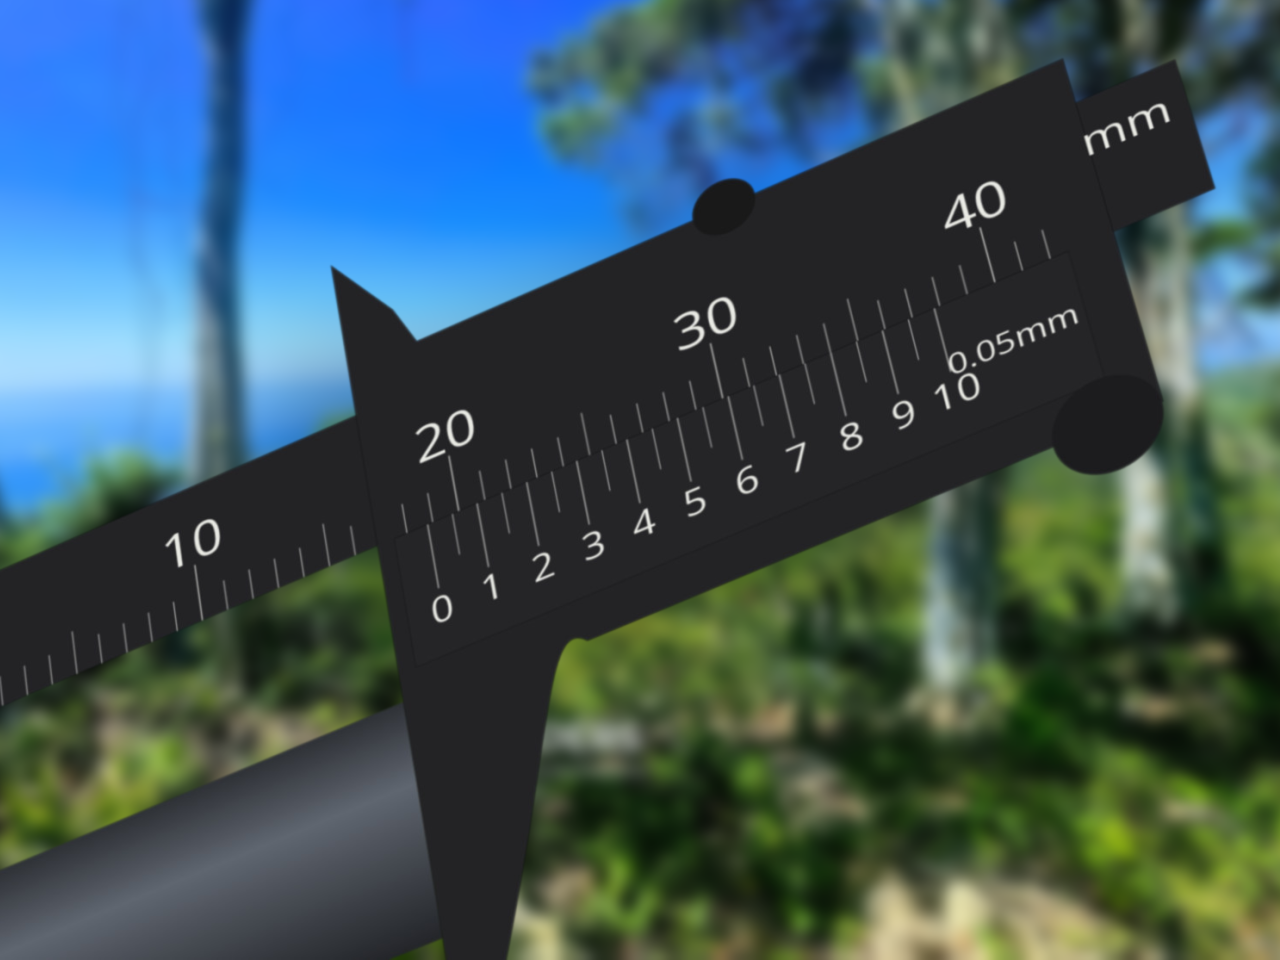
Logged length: 18.80mm
